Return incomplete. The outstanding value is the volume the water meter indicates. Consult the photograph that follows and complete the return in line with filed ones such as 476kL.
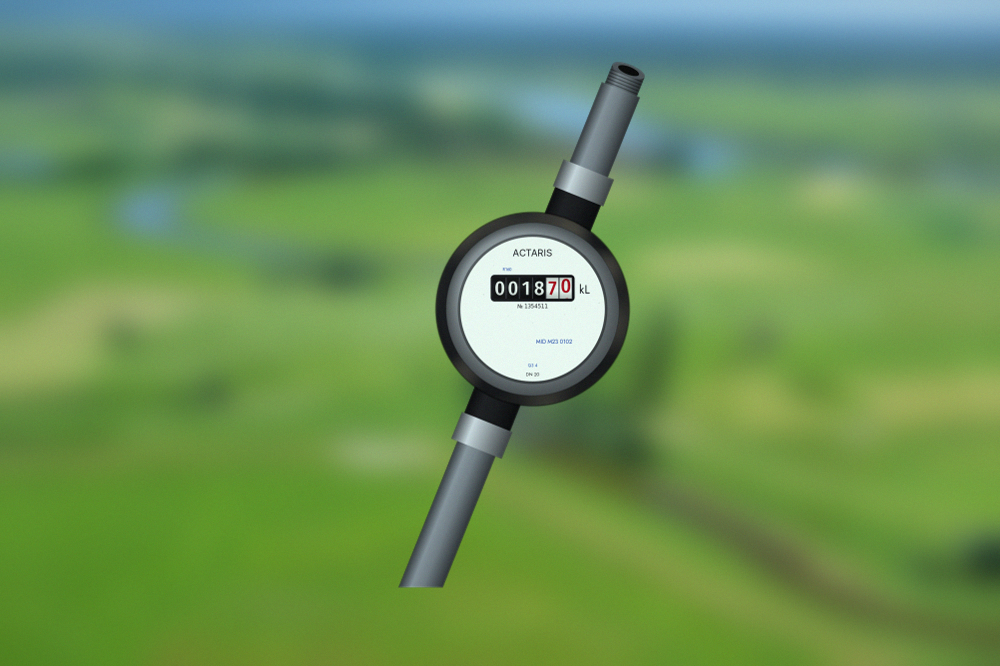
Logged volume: 18.70kL
